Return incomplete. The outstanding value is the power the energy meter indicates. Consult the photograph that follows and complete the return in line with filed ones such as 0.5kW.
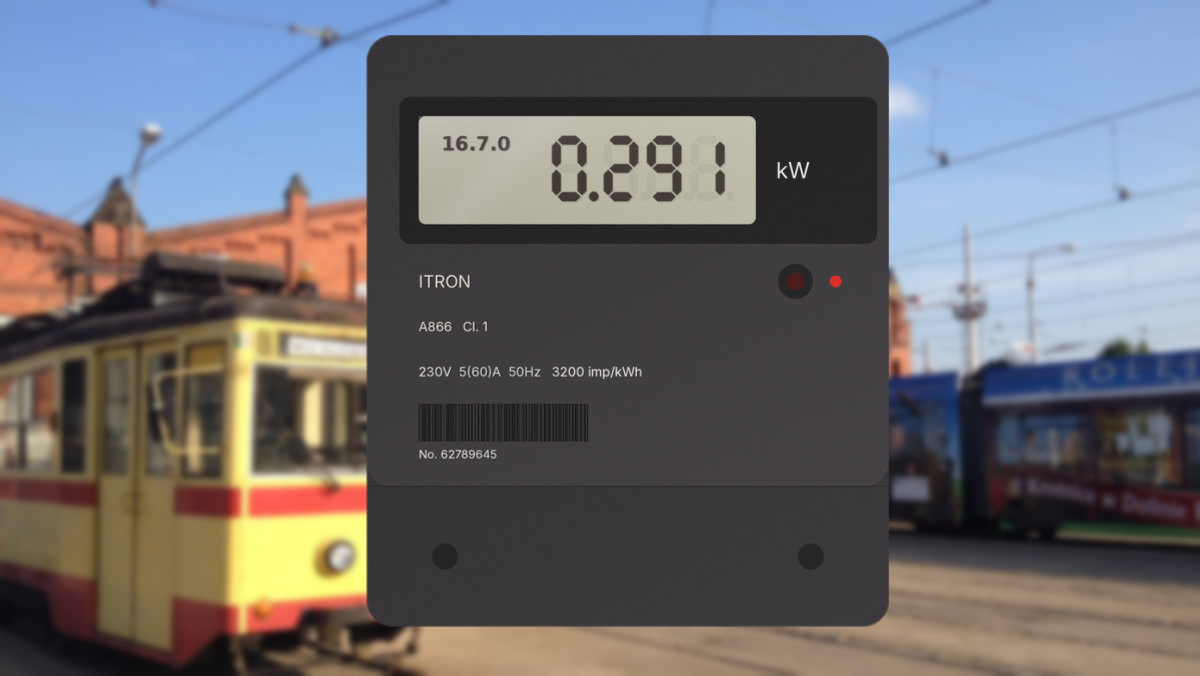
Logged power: 0.291kW
